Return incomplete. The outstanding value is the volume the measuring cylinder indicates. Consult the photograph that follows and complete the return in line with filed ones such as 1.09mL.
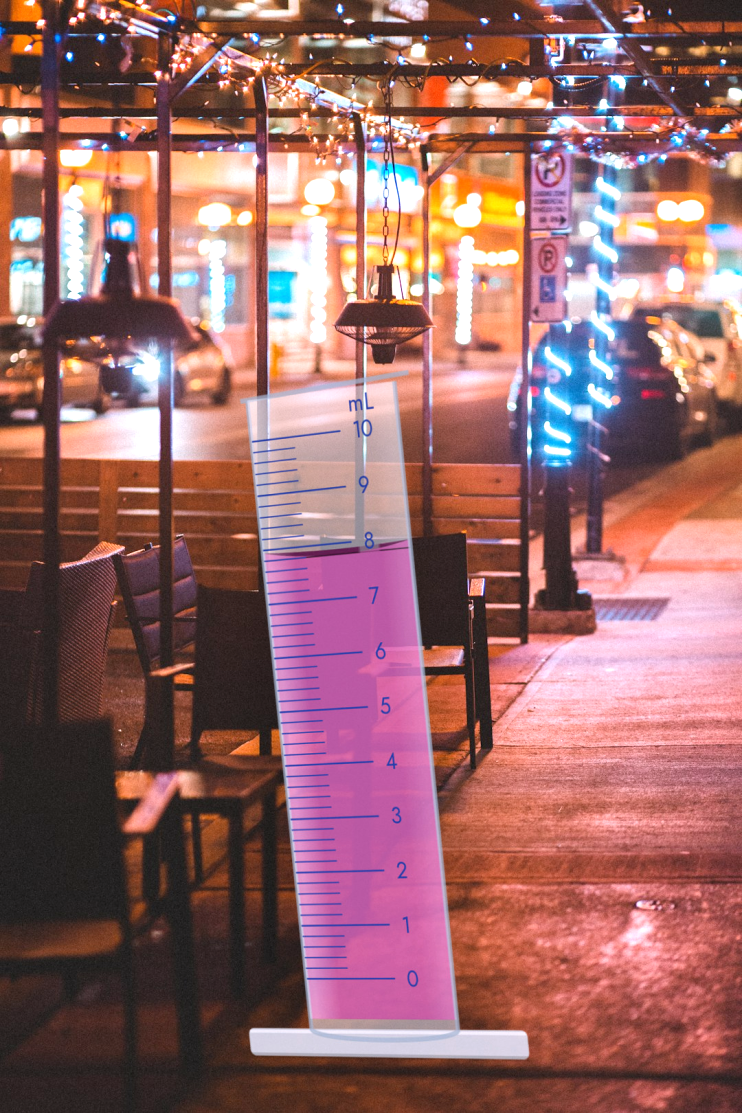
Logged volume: 7.8mL
